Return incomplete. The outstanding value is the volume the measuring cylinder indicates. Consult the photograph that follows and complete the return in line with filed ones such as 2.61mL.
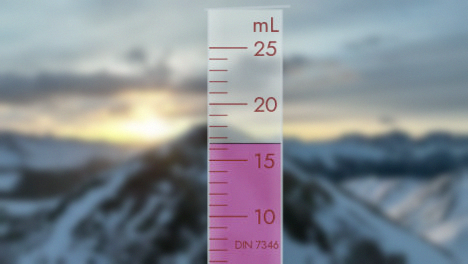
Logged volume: 16.5mL
